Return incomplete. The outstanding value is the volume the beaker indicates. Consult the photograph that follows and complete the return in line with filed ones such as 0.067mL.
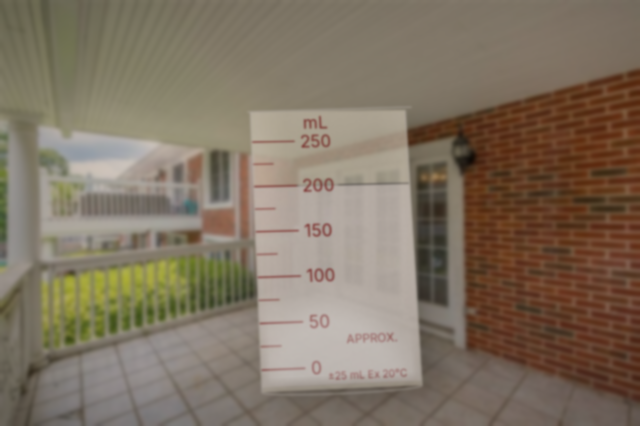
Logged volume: 200mL
